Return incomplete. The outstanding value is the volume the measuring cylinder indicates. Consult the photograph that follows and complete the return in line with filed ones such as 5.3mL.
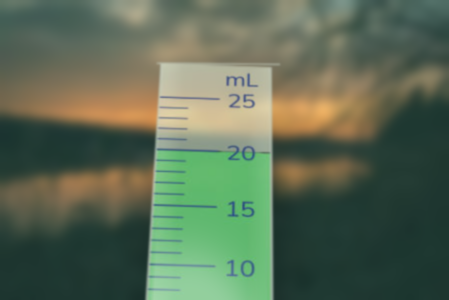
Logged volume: 20mL
